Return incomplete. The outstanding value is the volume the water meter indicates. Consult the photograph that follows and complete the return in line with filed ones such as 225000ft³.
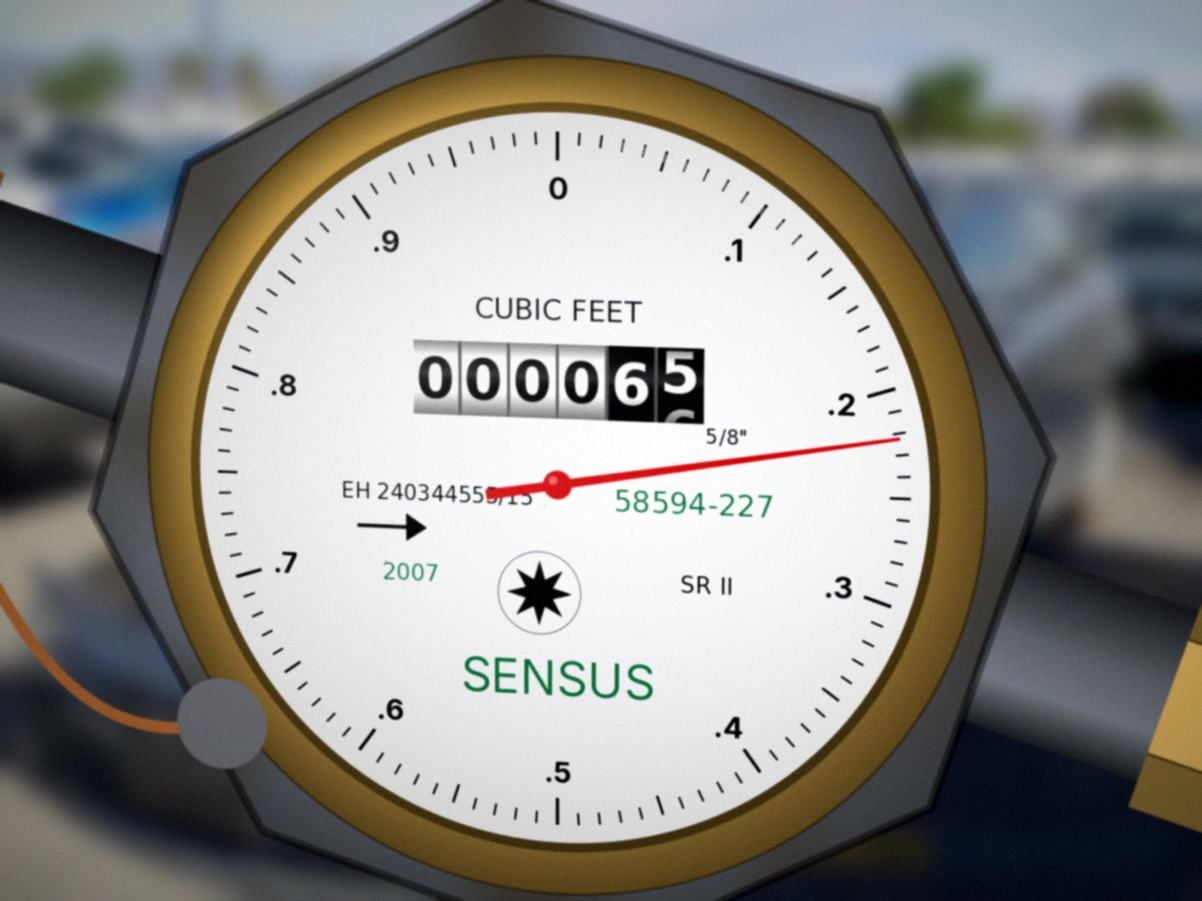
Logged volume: 65.22ft³
